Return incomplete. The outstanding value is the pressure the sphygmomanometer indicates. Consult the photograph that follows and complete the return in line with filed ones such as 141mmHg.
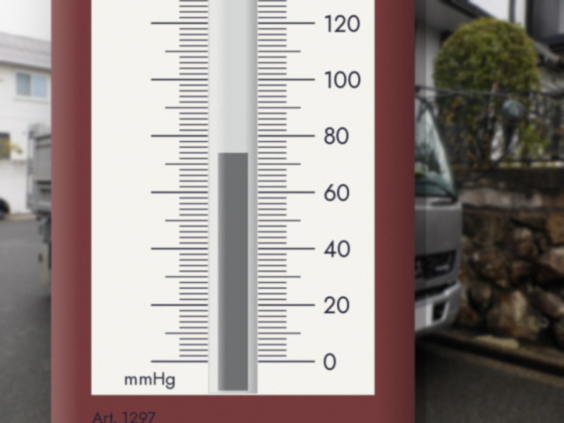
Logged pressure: 74mmHg
